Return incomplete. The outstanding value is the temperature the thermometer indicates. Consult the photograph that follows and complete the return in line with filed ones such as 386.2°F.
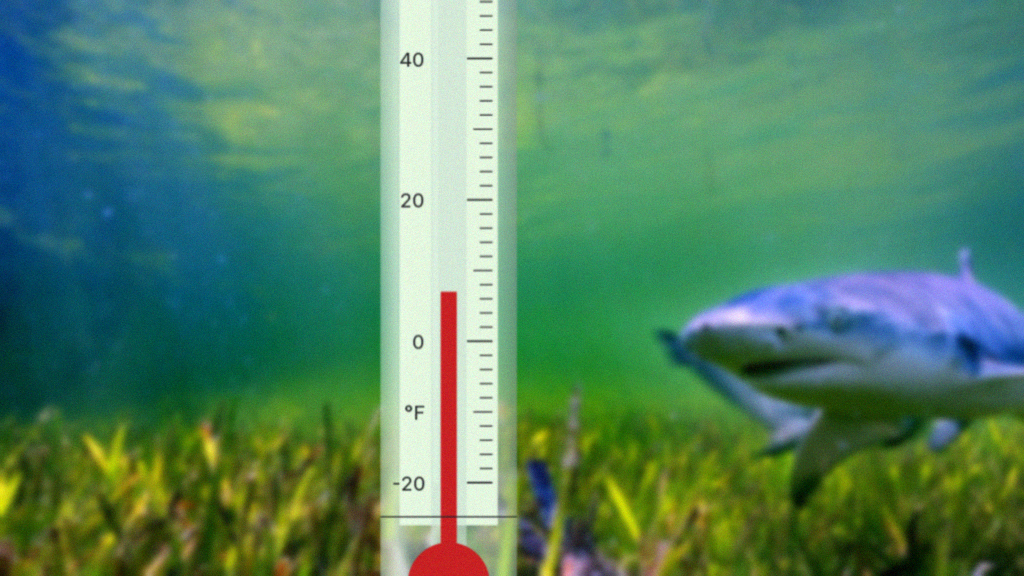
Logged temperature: 7°F
